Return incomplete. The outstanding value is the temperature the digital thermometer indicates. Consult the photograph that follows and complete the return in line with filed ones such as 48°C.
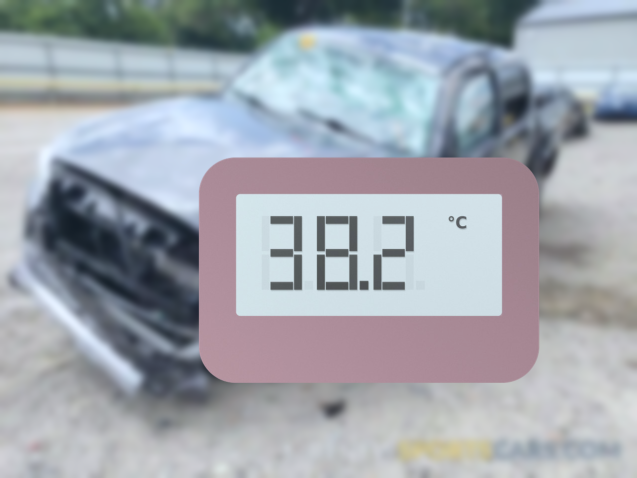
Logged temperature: 38.2°C
